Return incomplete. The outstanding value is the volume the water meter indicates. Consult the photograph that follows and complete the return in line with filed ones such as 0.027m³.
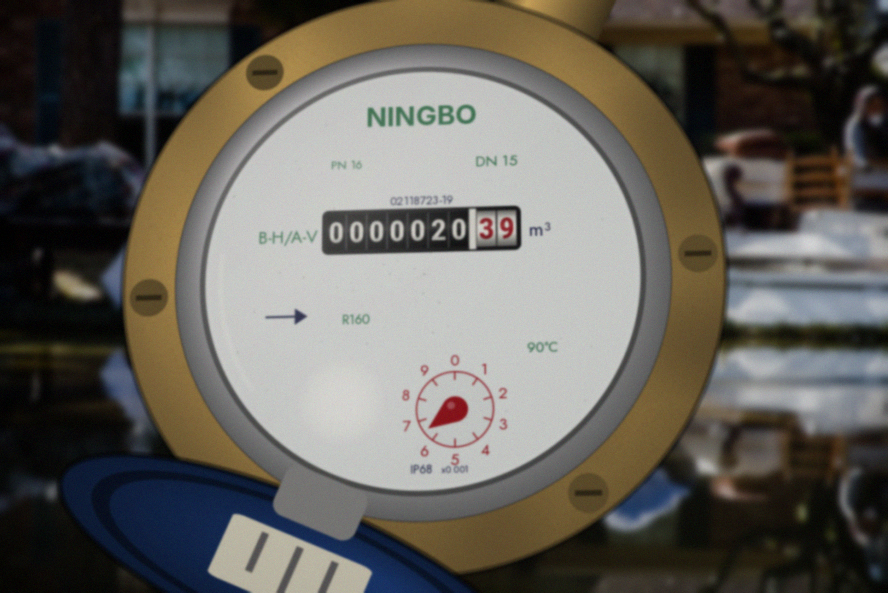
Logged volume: 20.396m³
